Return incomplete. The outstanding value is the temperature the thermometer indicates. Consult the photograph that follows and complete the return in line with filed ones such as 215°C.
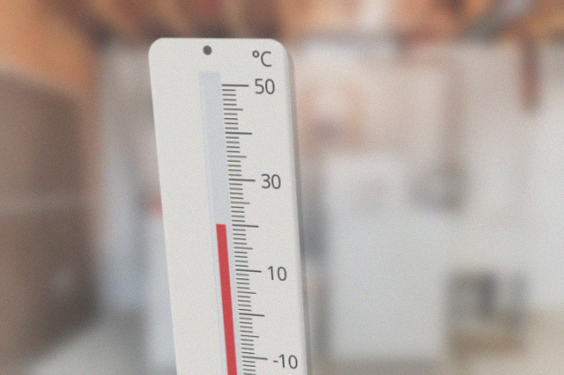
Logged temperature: 20°C
